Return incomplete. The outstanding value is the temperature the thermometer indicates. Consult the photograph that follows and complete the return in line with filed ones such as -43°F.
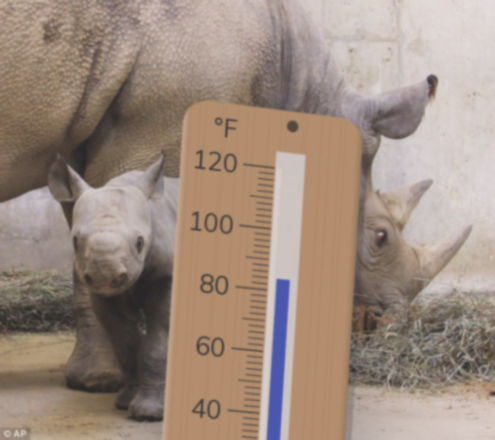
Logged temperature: 84°F
